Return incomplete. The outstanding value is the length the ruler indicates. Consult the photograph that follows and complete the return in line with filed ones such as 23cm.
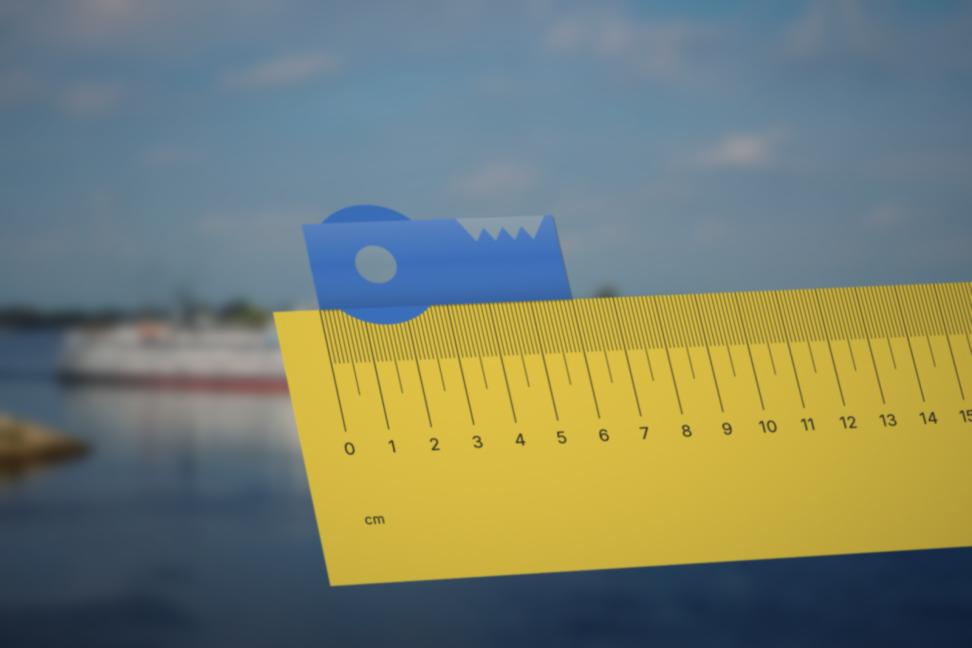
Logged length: 6cm
